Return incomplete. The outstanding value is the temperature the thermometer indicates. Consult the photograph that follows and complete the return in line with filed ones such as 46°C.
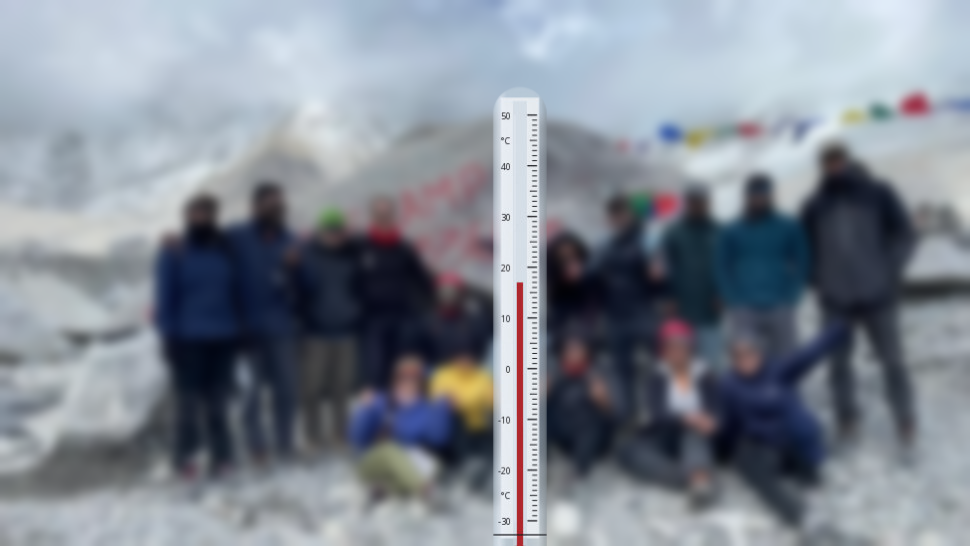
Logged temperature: 17°C
